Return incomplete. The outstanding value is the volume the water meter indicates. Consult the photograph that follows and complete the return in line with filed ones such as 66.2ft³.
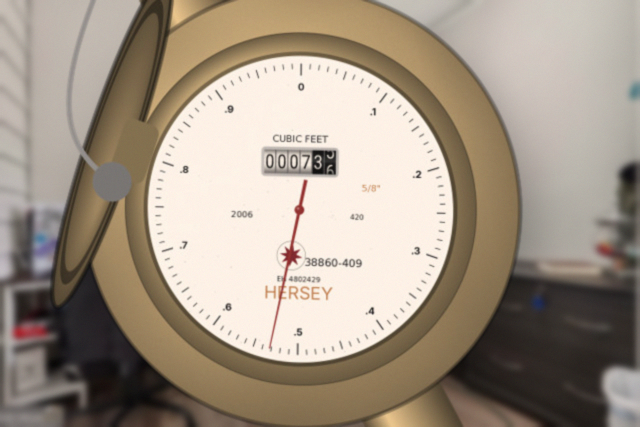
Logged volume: 735.53ft³
